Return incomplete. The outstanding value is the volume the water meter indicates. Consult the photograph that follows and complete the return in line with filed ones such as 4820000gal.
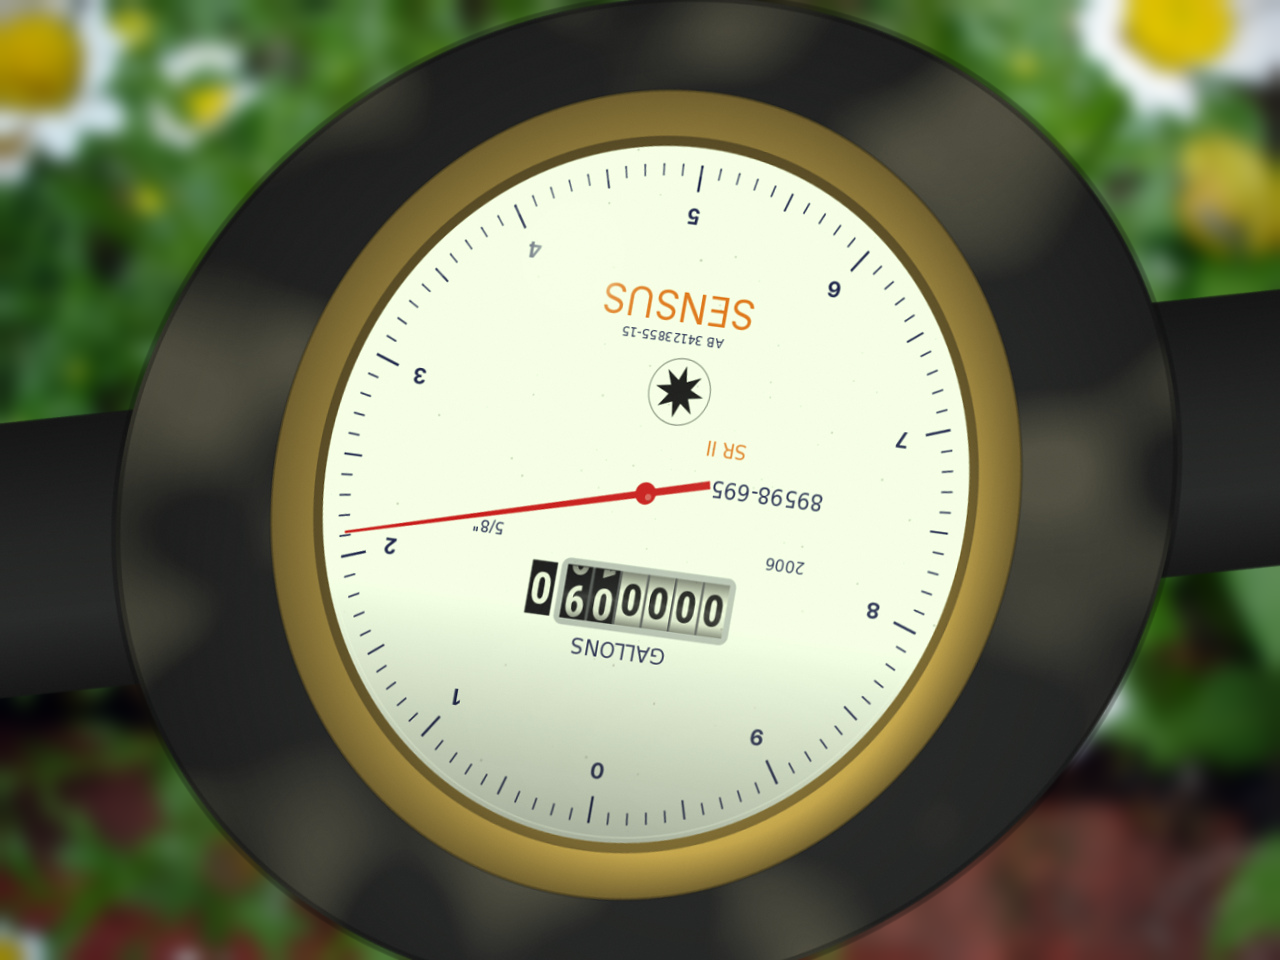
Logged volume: 92.1gal
